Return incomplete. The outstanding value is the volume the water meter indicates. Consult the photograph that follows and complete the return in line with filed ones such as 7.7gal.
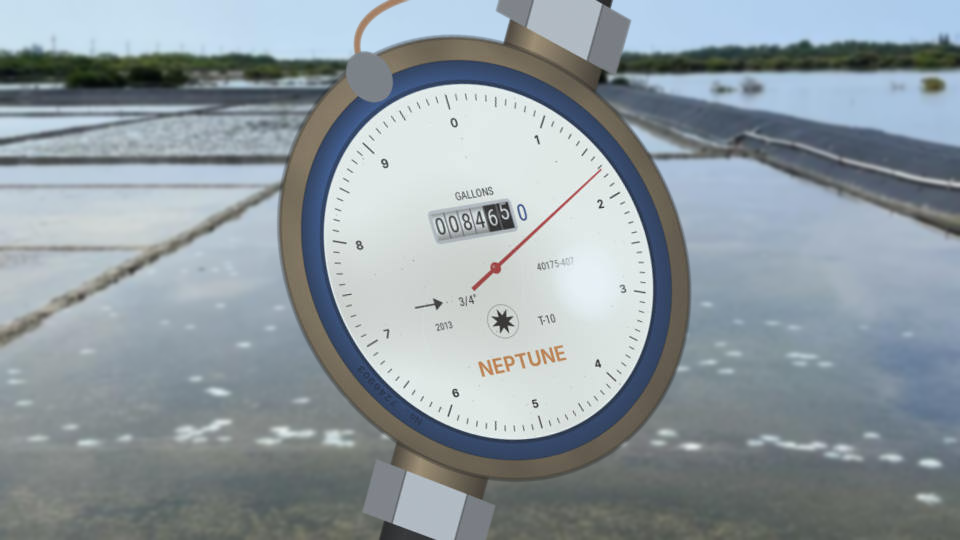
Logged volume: 84651.7gal
